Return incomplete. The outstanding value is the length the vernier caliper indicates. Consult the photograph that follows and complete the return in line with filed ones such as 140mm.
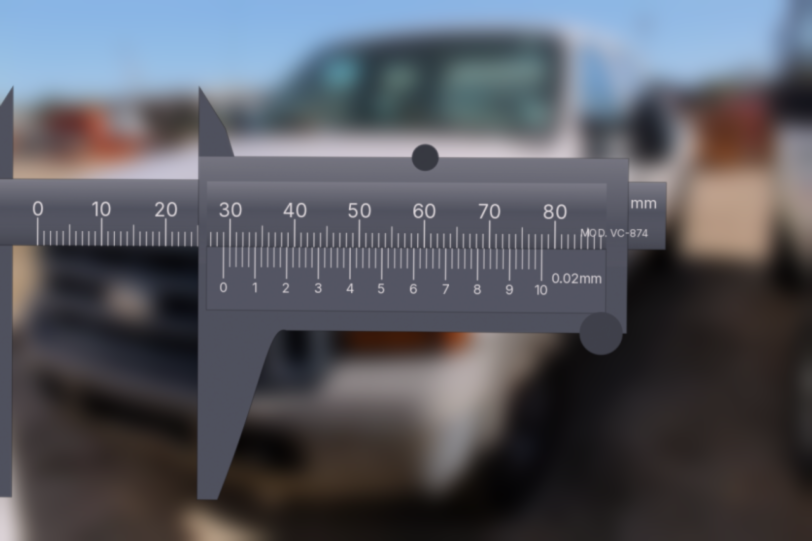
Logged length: 29.0mm
